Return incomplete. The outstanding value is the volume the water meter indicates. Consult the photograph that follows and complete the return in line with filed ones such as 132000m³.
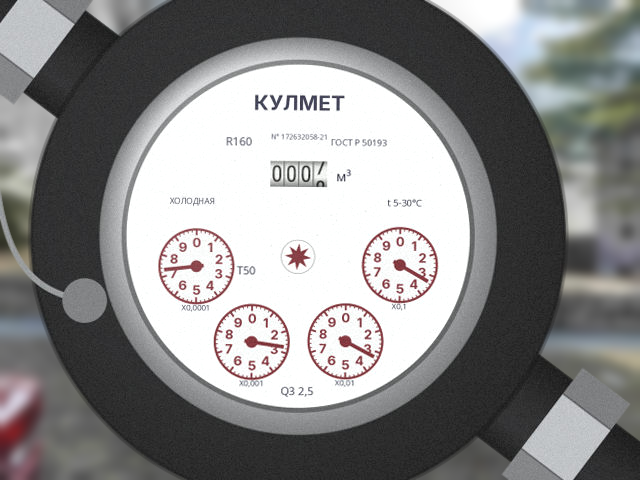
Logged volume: 7.3327m³
